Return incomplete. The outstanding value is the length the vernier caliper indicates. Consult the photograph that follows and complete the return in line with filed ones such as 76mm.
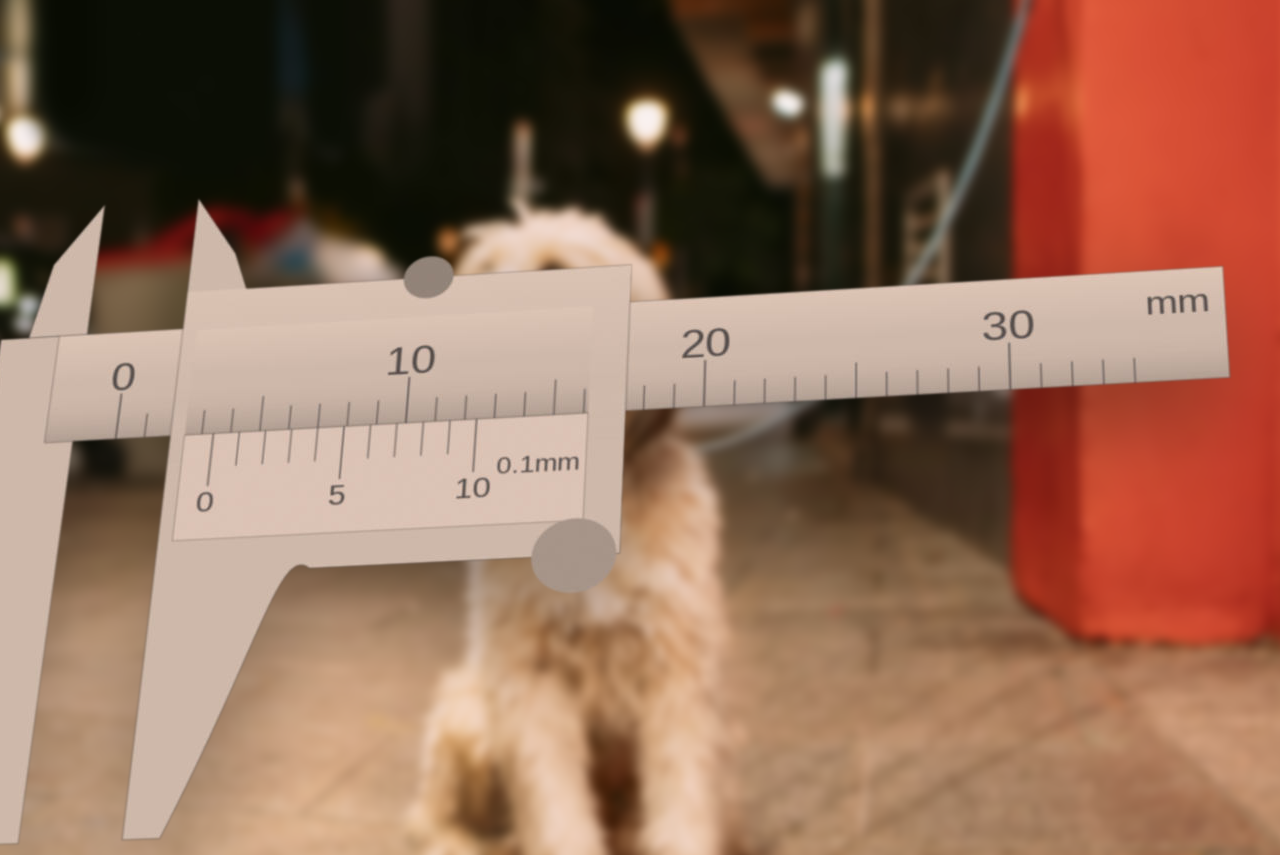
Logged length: 3.4mm
